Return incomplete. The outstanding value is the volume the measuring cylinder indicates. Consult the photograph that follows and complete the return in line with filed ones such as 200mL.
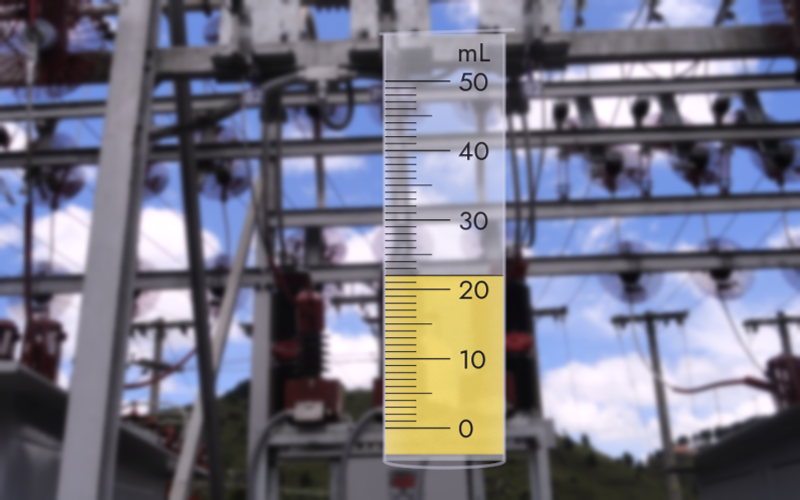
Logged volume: 22mL
